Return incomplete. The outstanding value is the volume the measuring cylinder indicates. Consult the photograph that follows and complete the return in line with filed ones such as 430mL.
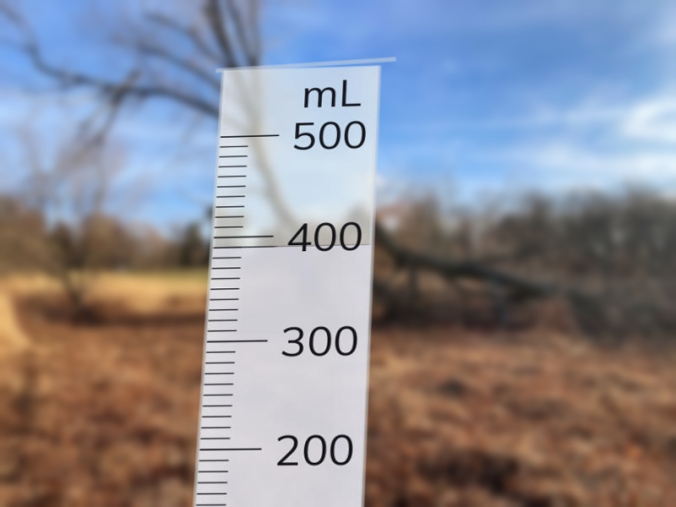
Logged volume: 390mL
